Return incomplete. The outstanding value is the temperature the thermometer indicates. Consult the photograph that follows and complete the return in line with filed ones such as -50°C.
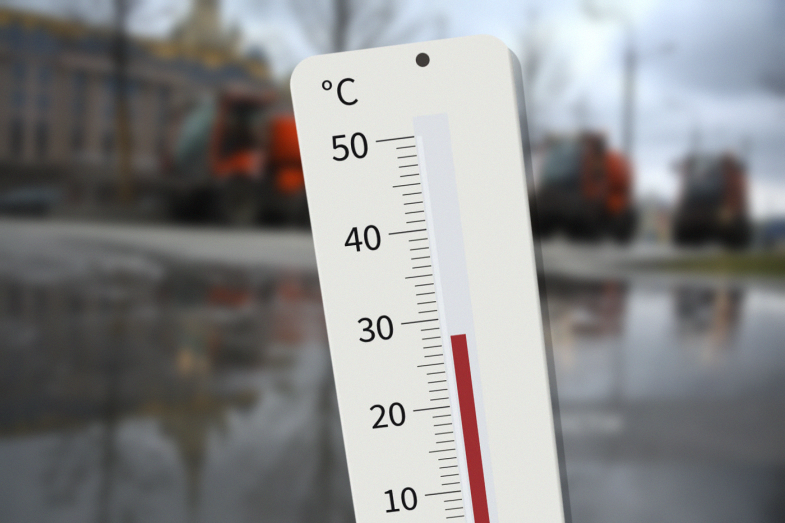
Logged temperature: 28°C
